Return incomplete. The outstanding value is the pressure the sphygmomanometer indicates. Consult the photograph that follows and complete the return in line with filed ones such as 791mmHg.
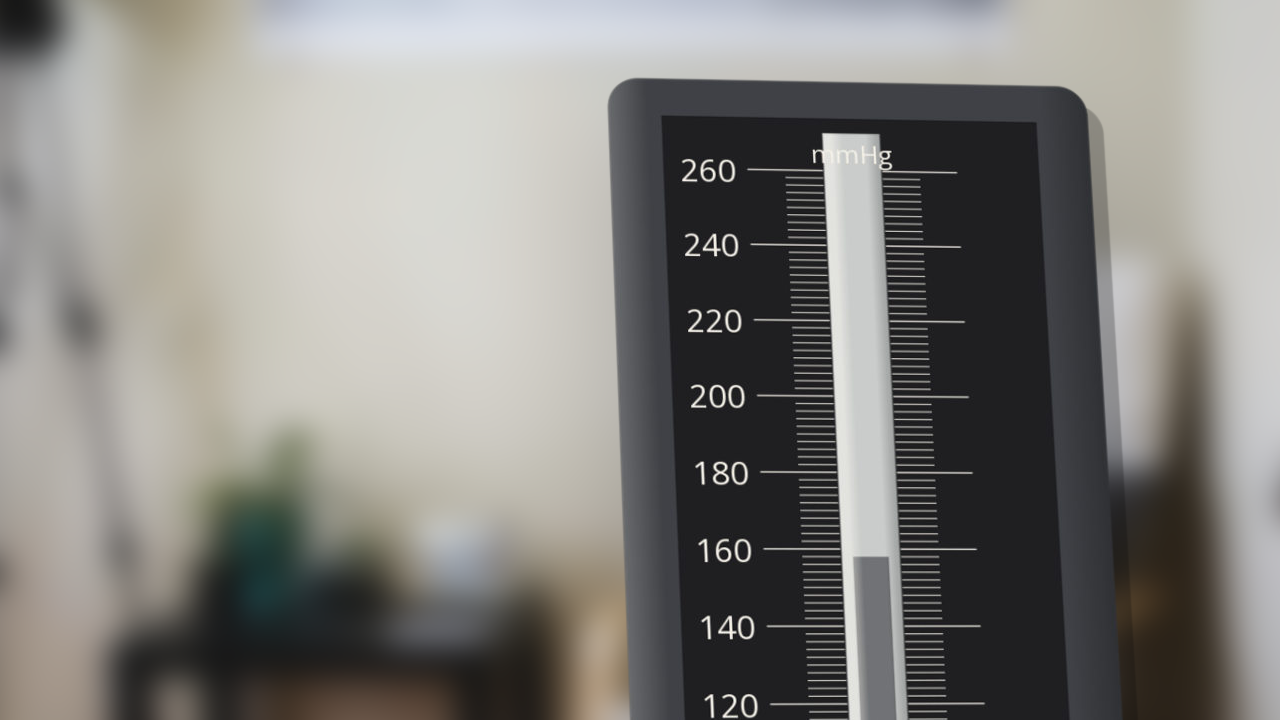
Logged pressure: 158mmHg
